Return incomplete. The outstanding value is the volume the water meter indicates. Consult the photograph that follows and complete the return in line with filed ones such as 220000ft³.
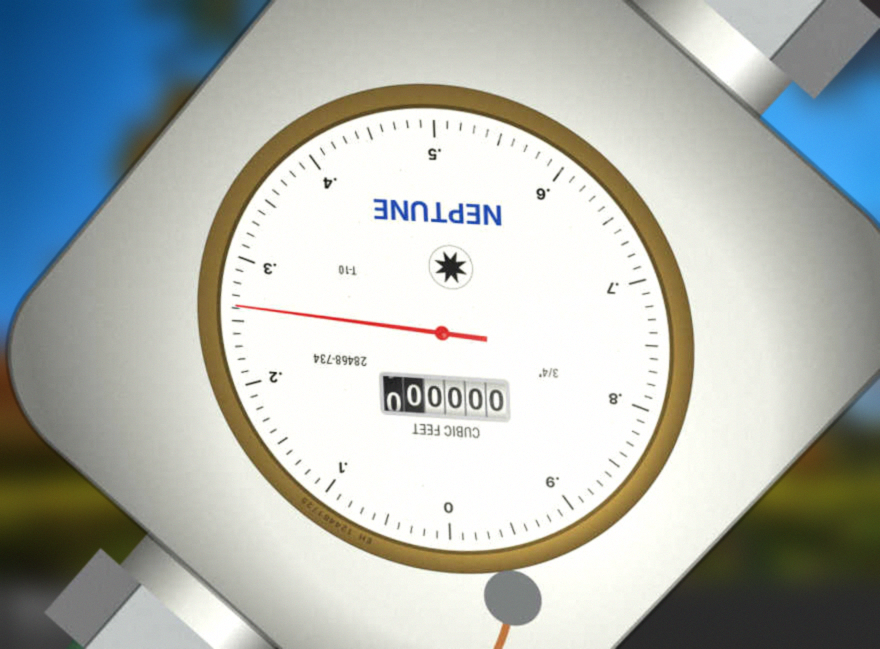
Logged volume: 0.26ft³
